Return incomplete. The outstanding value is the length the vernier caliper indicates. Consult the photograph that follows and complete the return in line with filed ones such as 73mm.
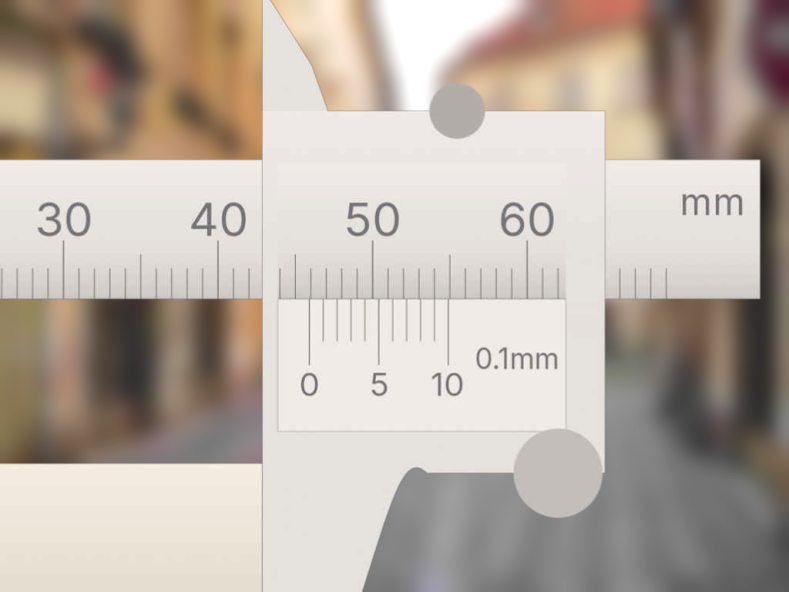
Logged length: 45.9mm
